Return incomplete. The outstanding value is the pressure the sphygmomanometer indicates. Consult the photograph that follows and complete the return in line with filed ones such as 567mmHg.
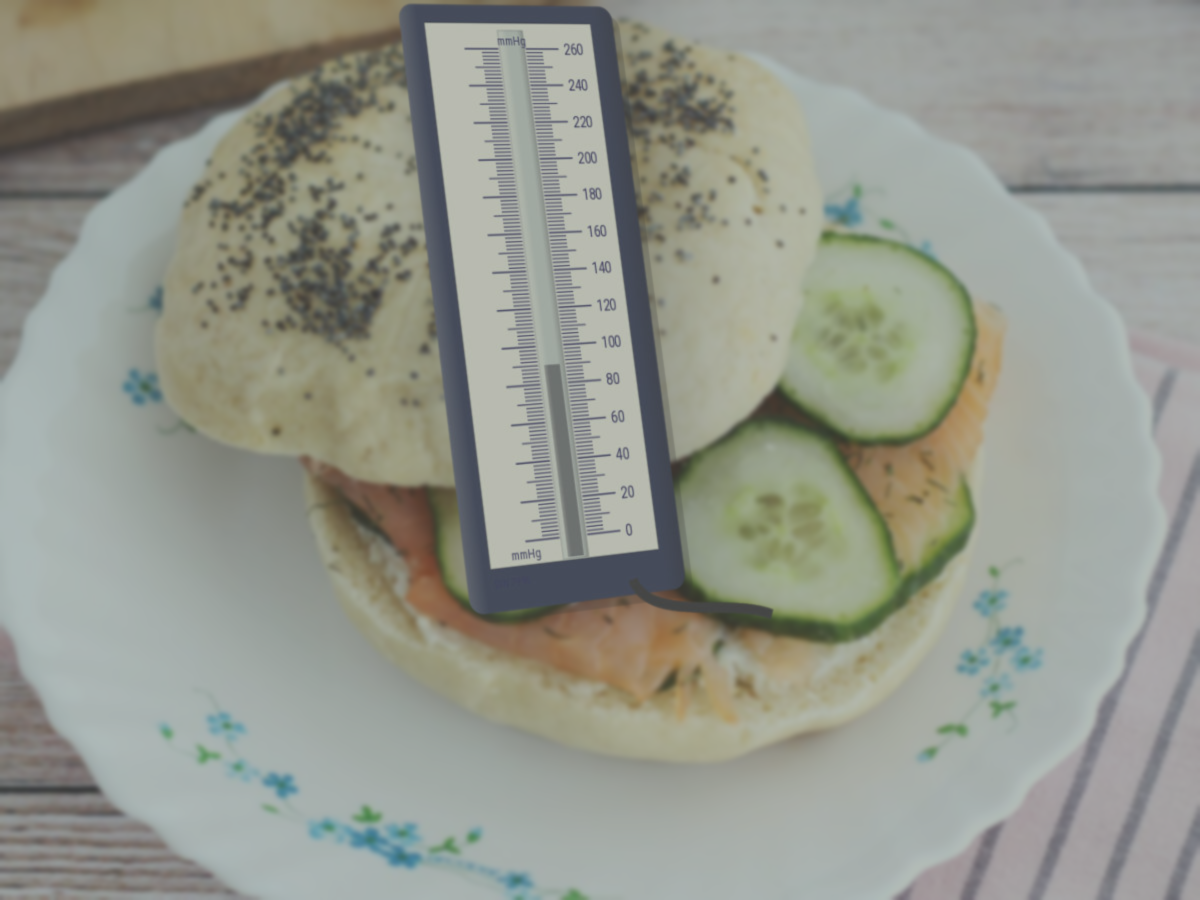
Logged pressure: 90mmHg
